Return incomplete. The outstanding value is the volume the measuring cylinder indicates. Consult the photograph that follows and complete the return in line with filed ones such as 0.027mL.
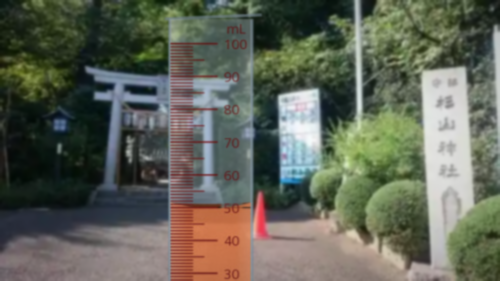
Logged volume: 50mL
